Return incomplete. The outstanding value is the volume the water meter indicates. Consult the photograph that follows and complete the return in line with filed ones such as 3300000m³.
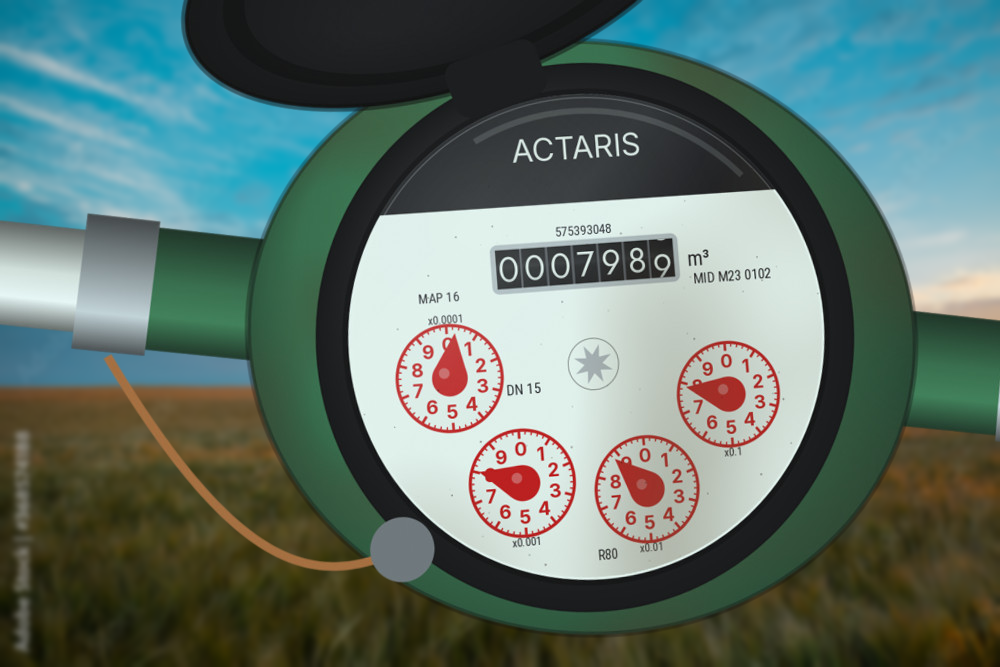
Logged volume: 7988.7880m³
